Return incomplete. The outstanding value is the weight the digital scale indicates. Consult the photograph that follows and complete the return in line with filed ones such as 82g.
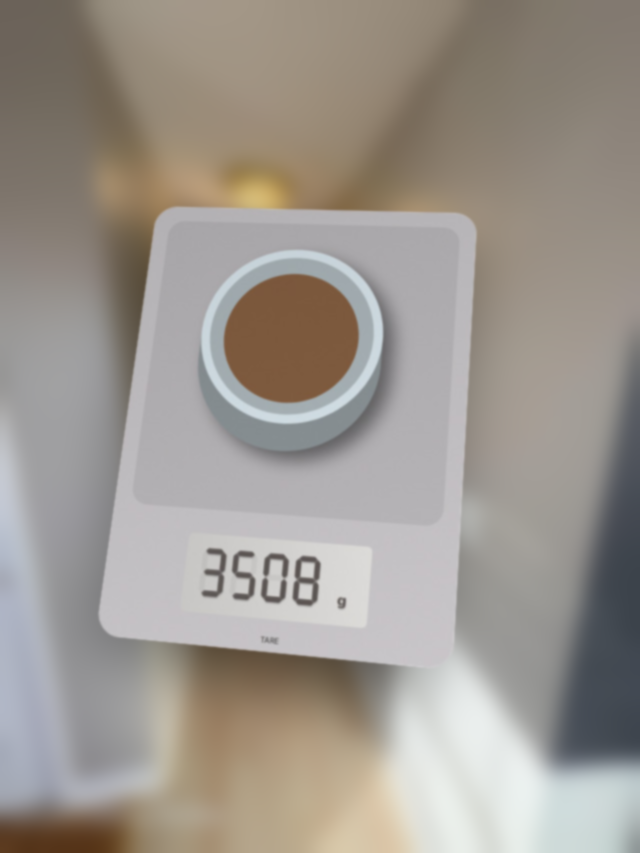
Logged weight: 3508g
